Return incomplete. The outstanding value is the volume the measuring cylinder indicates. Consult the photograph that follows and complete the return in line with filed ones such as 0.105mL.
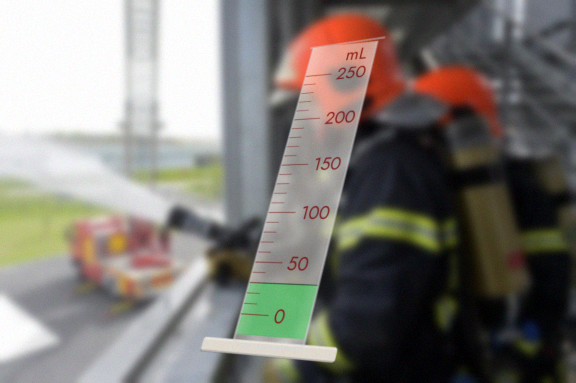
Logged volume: 30mL
